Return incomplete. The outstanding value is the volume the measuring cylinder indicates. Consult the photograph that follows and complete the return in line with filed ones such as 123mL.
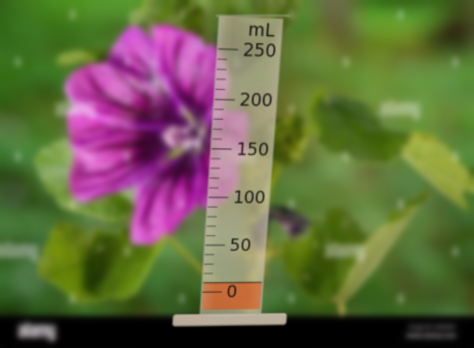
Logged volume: 10mL
